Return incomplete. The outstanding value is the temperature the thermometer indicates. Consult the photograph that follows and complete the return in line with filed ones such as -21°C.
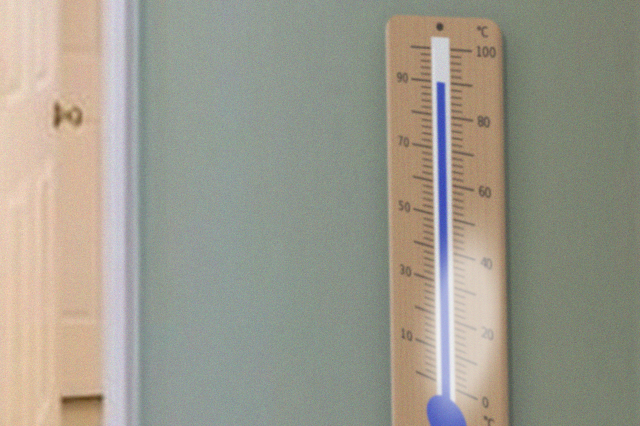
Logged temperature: 90°C
